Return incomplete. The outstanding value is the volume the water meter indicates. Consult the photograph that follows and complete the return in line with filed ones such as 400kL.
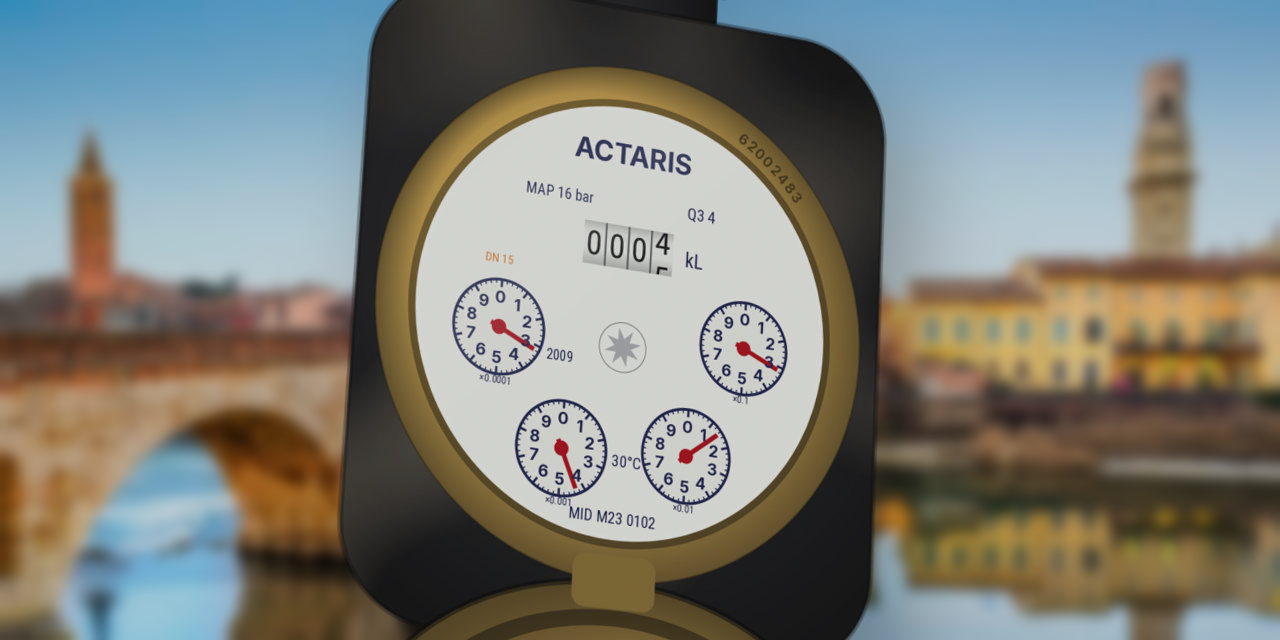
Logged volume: 4.3143kL
